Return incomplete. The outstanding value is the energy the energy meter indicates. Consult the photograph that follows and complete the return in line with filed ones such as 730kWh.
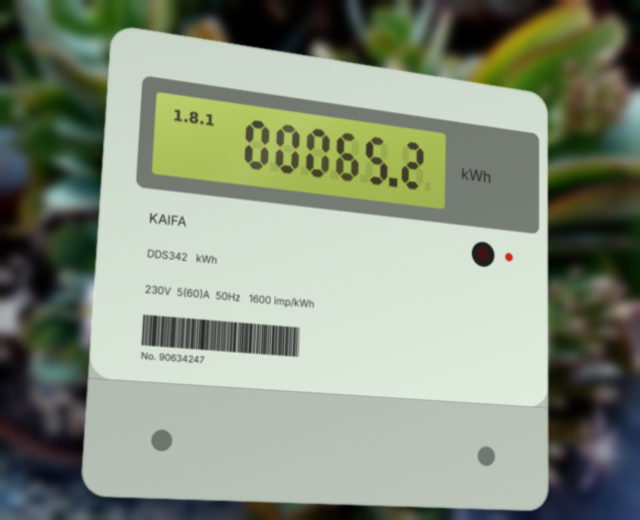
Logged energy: 65.2kWh
